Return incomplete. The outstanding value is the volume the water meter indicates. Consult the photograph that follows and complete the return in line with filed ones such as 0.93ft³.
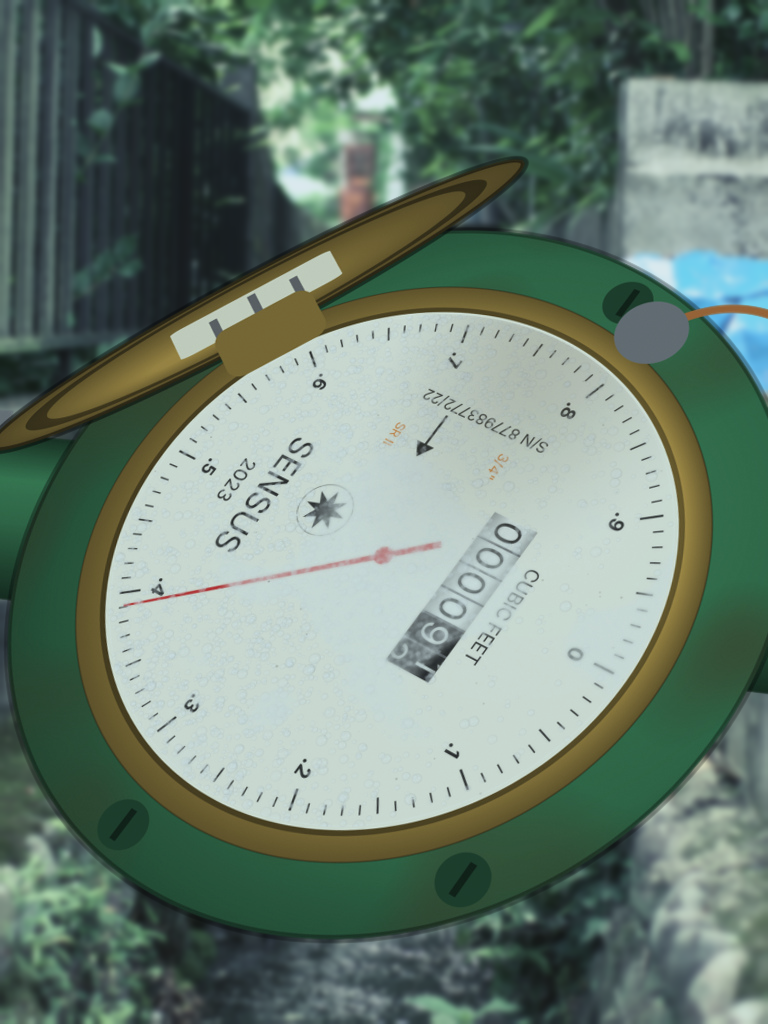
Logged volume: 91.39ft³
